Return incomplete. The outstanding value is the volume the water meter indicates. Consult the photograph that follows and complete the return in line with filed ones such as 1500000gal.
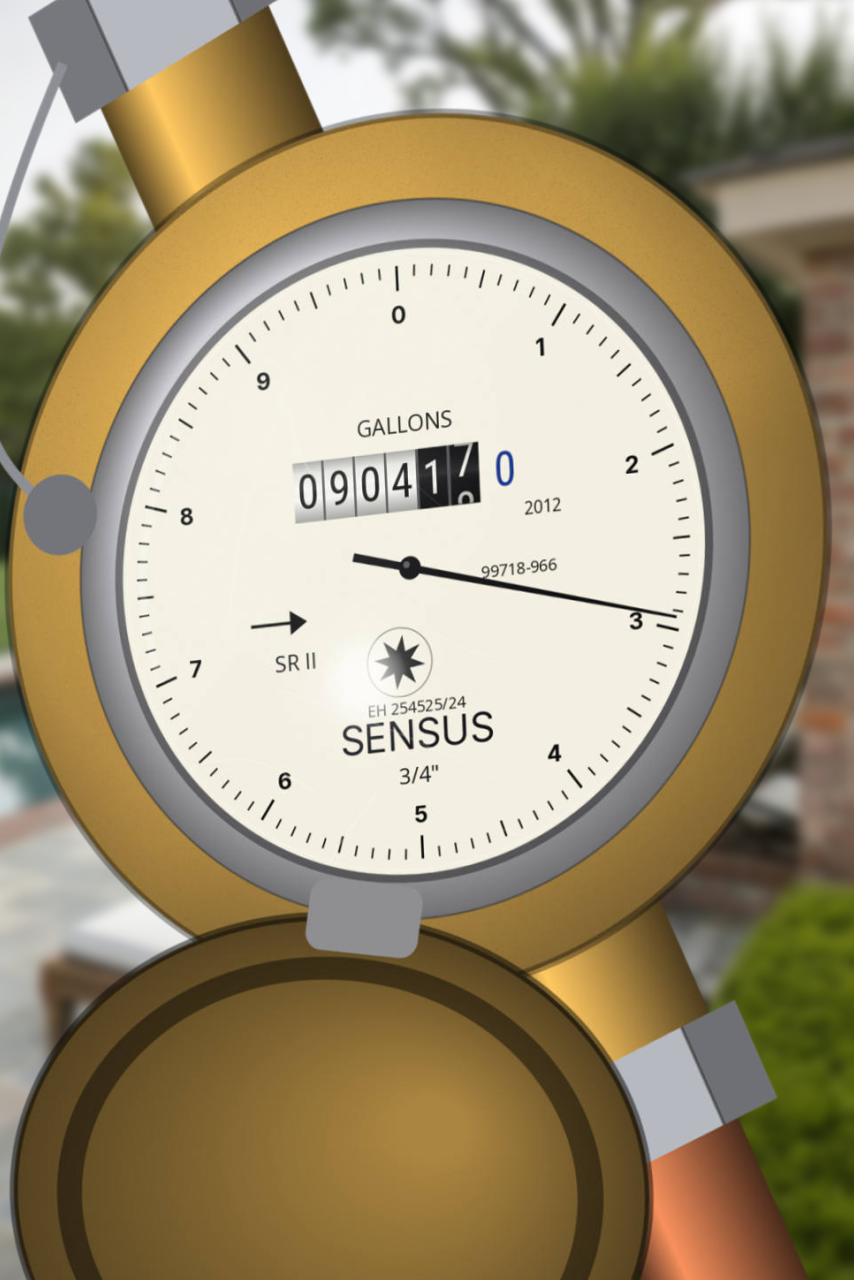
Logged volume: 904172.9gal
